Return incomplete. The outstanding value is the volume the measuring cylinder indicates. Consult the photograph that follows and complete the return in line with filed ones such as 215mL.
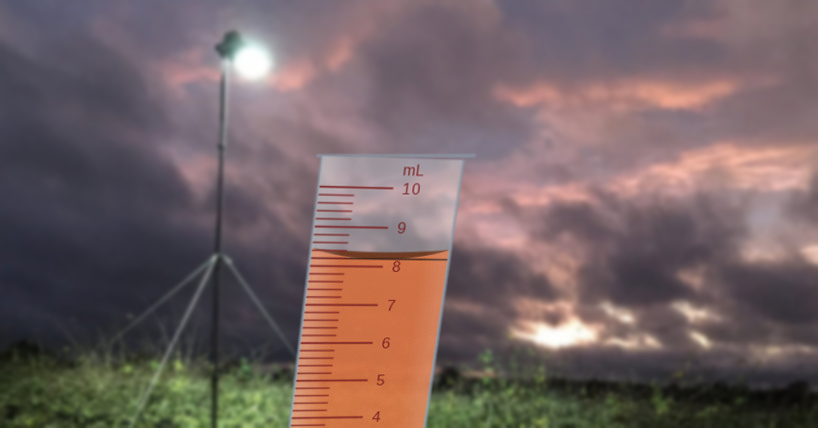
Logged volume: 8.2mL
